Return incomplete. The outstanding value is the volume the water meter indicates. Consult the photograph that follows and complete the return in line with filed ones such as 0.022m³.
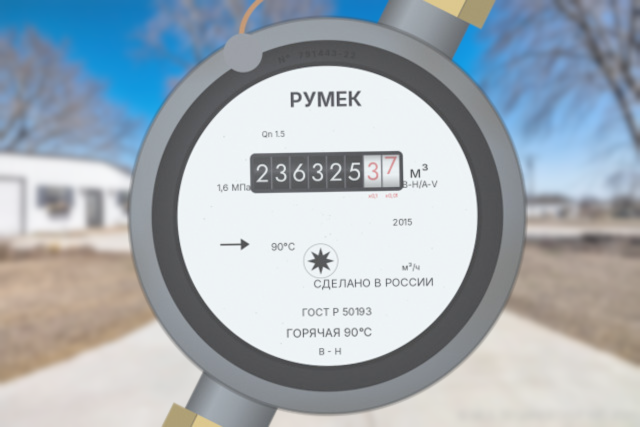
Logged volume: 236325.37m³
